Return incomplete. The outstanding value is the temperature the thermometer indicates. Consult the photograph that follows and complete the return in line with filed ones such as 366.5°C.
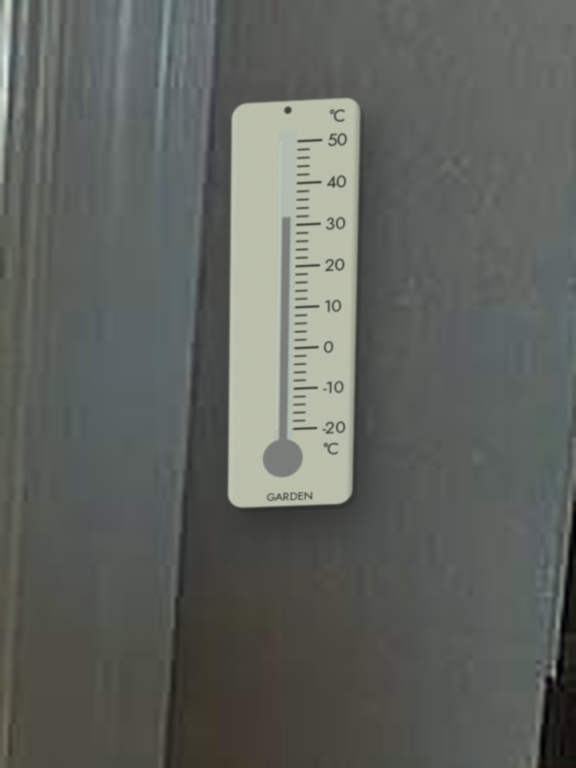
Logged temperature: 32°C
